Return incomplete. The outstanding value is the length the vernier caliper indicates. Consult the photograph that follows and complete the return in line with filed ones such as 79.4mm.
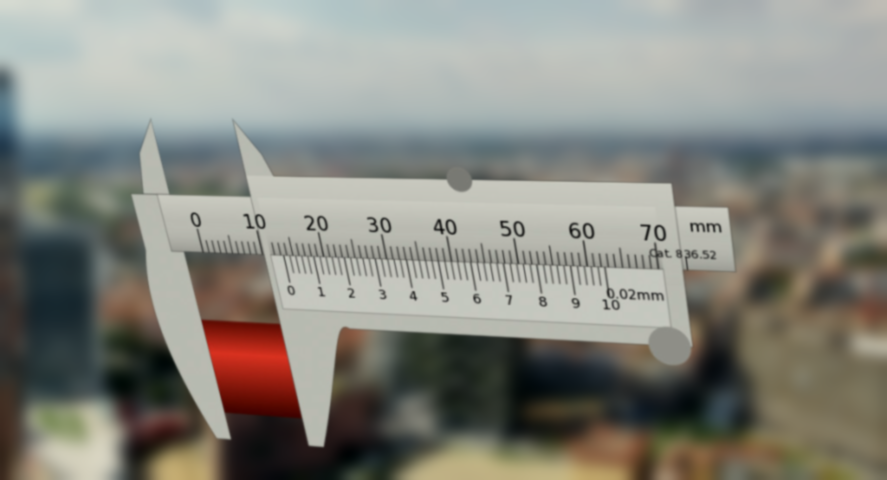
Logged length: 13.5mm
